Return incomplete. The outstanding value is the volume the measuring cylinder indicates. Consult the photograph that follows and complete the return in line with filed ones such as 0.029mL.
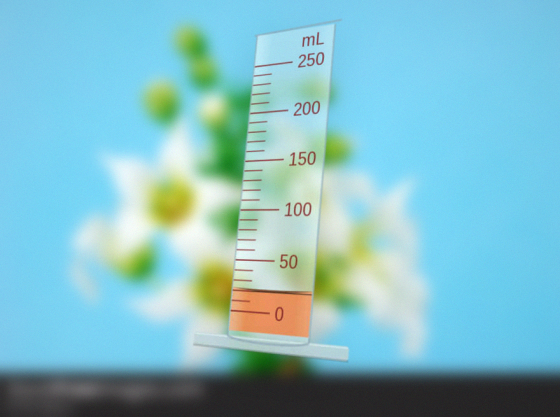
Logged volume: 20mL
